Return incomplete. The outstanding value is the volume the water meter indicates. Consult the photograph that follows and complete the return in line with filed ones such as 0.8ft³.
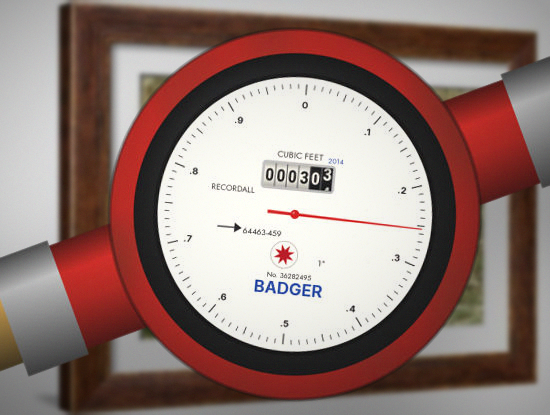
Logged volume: 303.25ft³
